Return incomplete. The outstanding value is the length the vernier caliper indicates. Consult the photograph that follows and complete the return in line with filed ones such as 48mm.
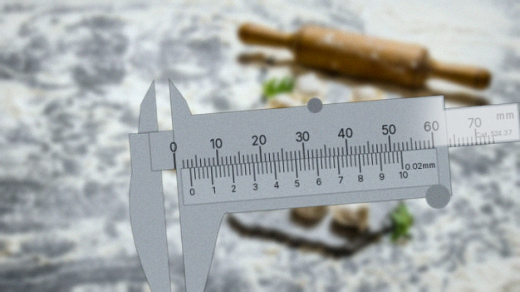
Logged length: 3.5mm
